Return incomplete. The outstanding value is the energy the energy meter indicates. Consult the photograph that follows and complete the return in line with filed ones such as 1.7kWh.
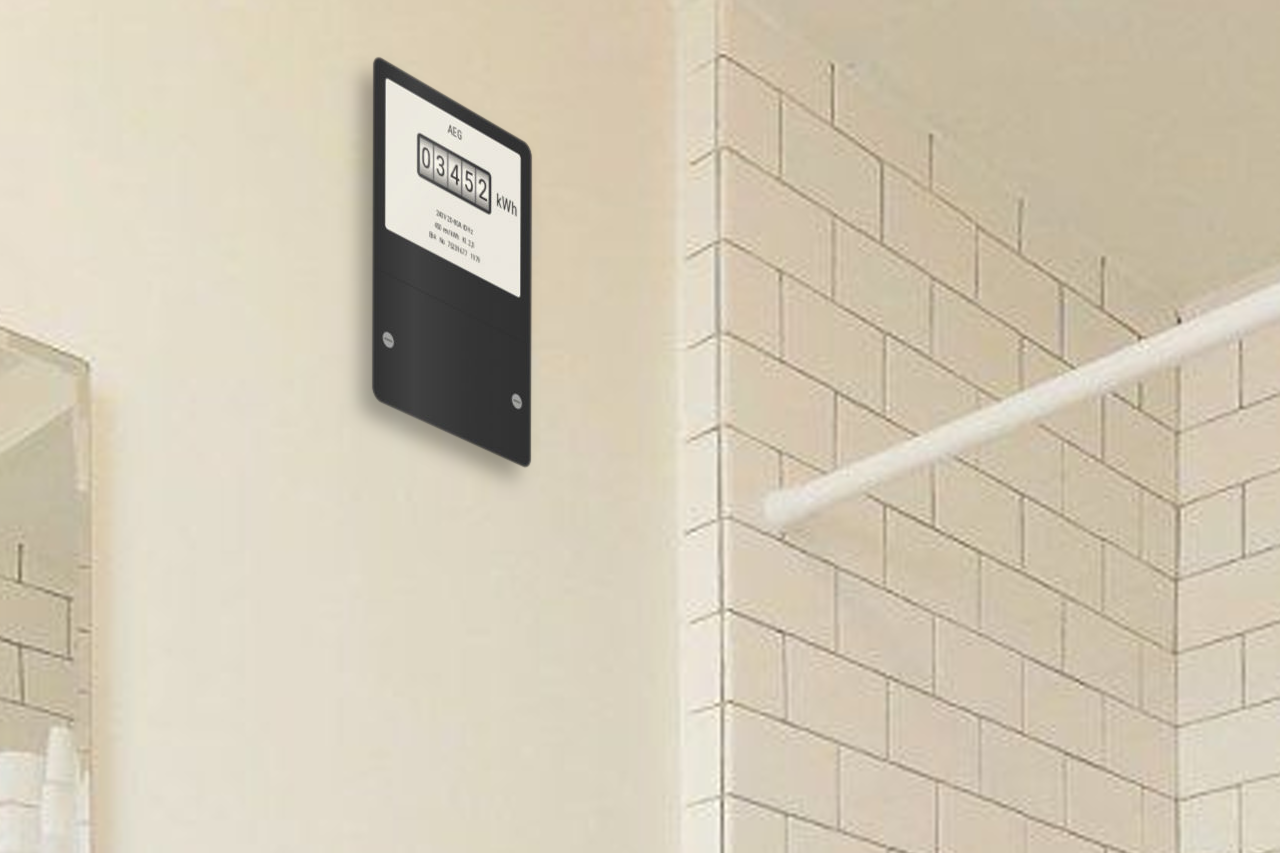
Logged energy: 3452kWh
